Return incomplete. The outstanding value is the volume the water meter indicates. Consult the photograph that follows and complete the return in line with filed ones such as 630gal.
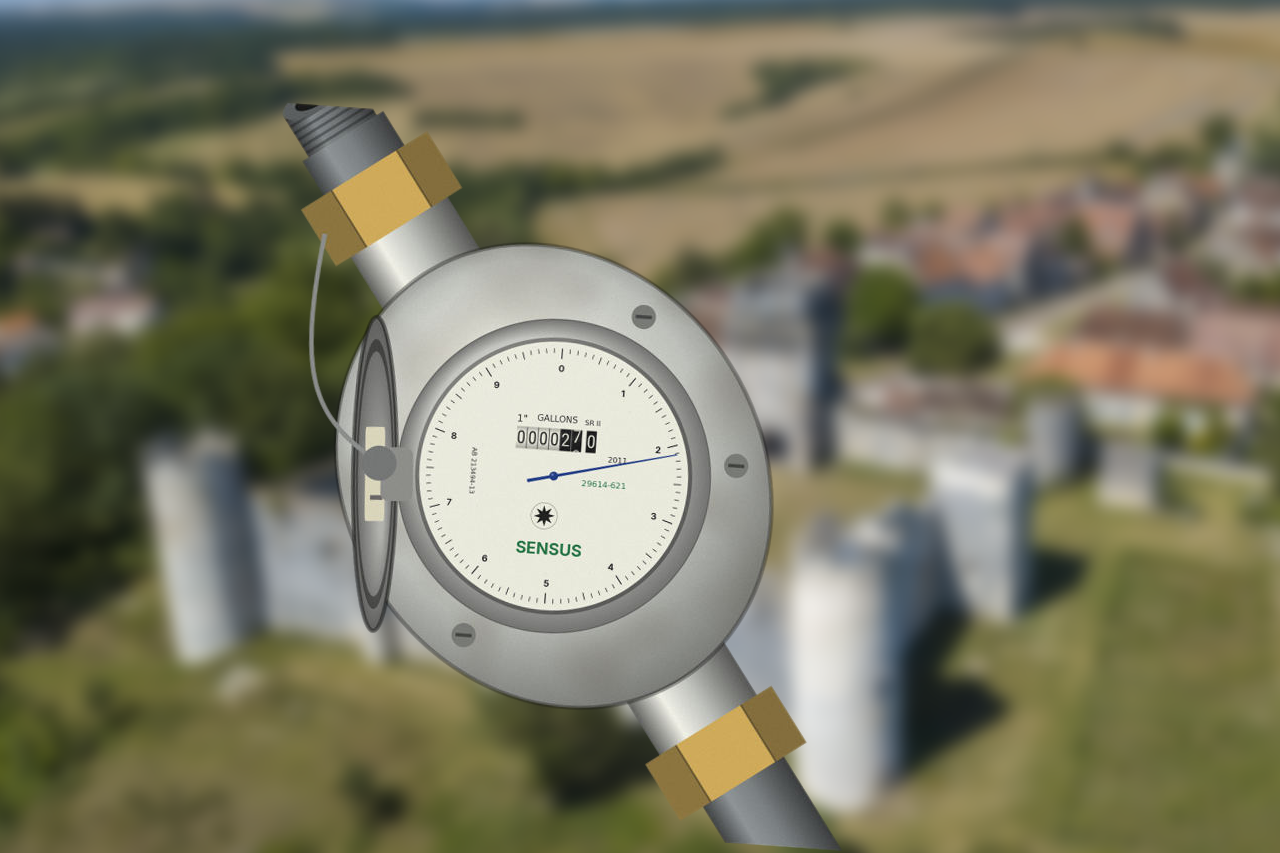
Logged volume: 272.1gal
